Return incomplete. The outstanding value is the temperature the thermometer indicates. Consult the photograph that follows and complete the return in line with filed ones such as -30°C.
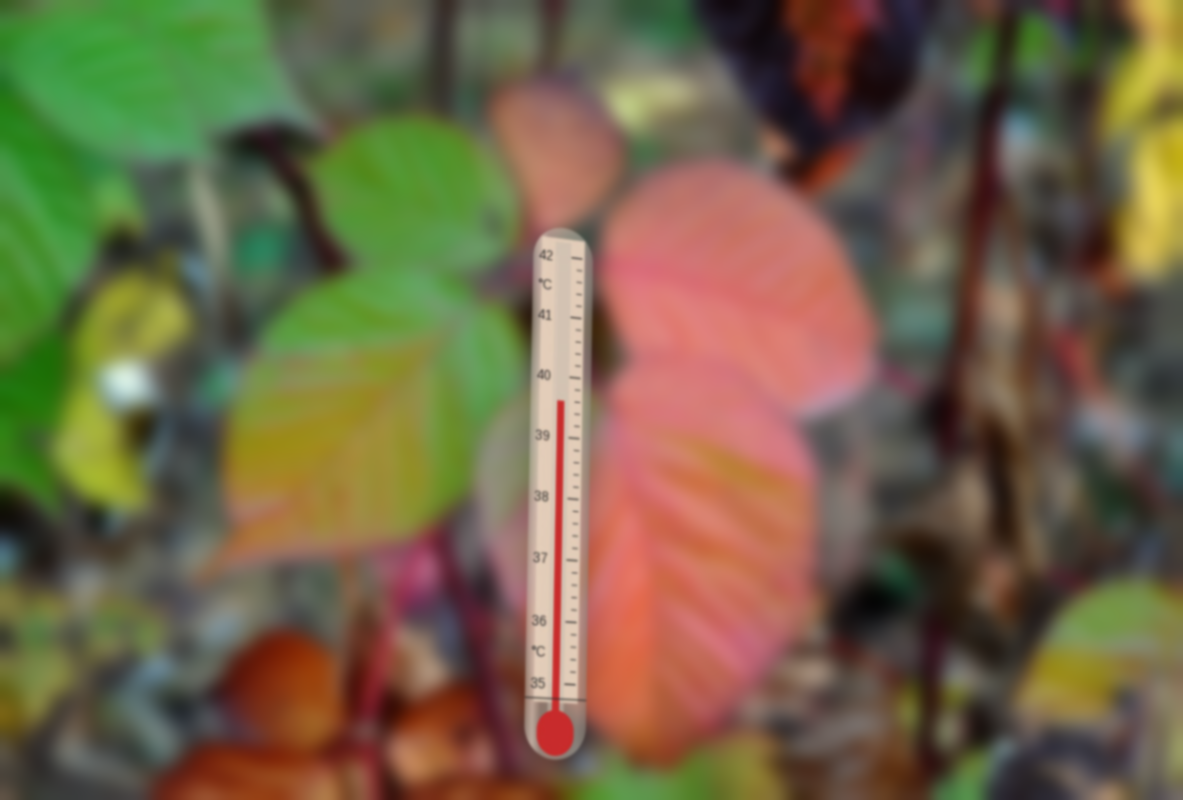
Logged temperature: 39.6°C
